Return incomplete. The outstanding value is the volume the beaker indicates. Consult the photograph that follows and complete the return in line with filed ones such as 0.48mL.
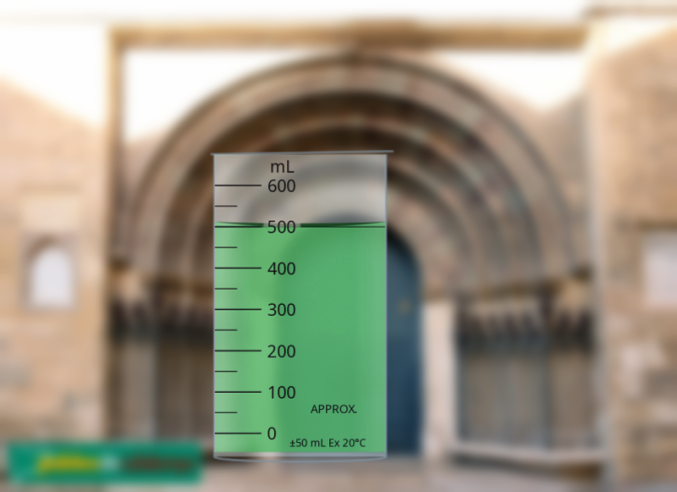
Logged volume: 500mL
